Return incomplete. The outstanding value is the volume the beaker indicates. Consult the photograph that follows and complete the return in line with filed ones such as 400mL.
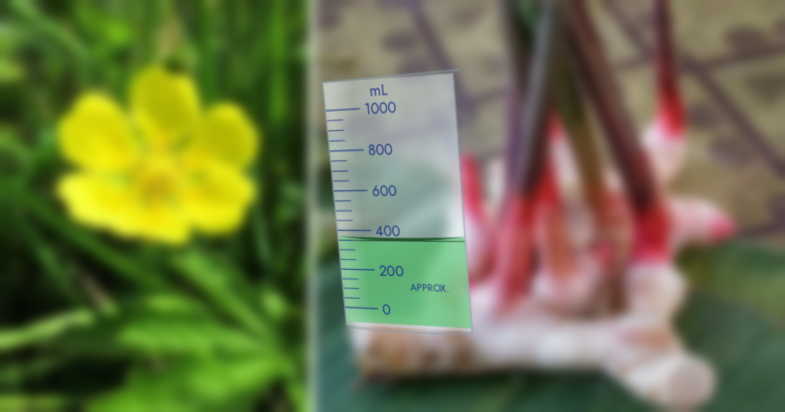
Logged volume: 350mL
